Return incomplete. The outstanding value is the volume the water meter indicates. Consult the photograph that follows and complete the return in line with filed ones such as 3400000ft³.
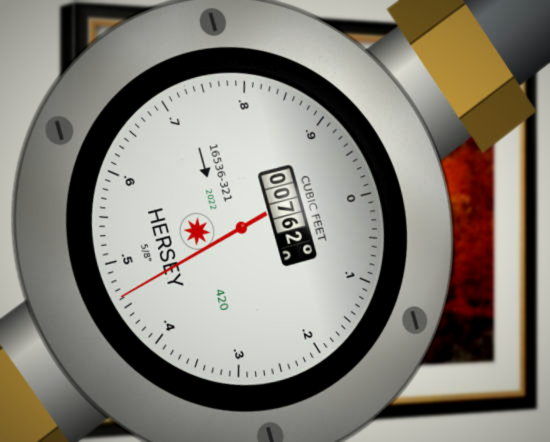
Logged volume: 7628.46ft³
